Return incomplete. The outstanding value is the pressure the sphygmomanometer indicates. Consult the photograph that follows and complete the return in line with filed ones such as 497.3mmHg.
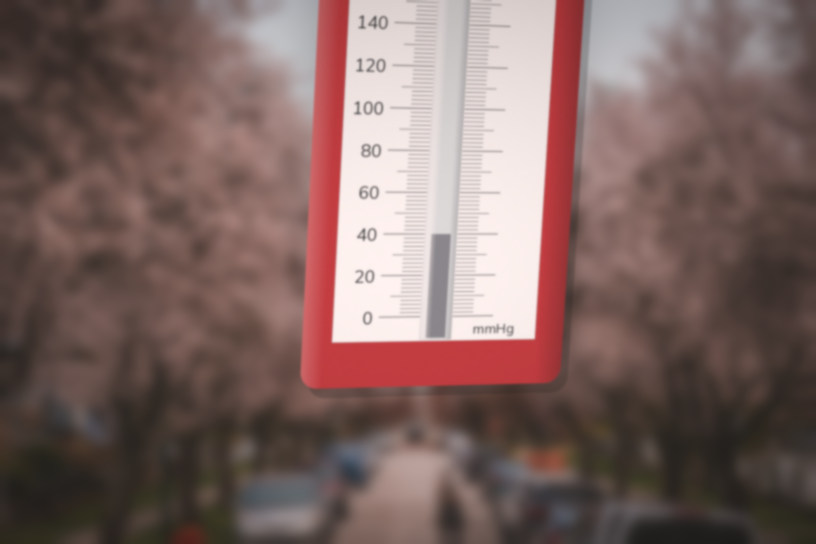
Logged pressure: 40mmHg
